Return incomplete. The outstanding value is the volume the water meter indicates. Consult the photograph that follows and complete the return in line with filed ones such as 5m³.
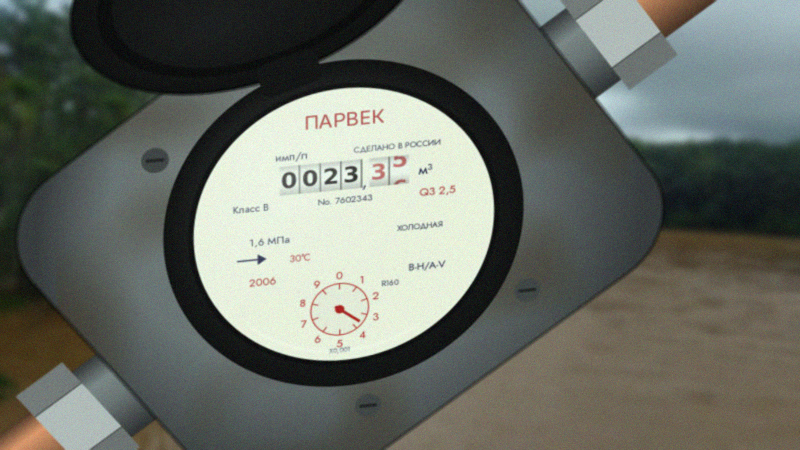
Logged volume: 23.353m³
